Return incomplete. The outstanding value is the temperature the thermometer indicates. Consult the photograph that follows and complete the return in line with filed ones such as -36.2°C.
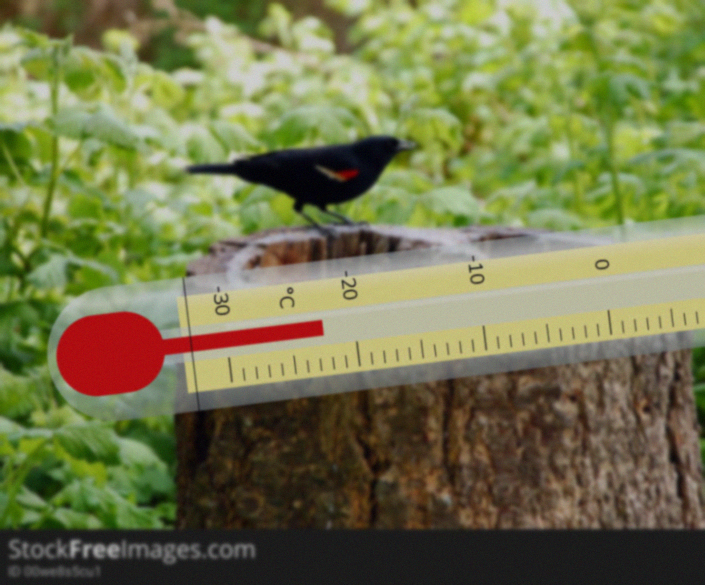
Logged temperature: -22.5°C
